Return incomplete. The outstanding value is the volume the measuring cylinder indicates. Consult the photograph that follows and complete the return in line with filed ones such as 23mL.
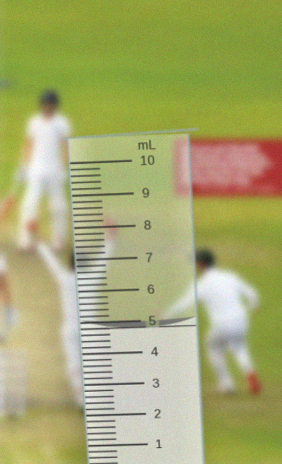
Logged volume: 4.8mL
